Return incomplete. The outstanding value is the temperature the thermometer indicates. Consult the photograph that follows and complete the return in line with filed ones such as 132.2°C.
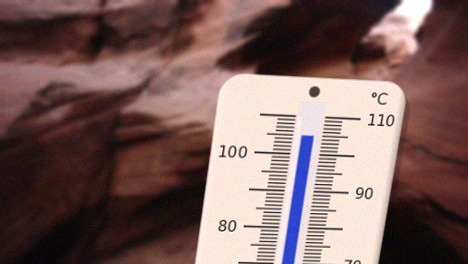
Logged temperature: 105°C
